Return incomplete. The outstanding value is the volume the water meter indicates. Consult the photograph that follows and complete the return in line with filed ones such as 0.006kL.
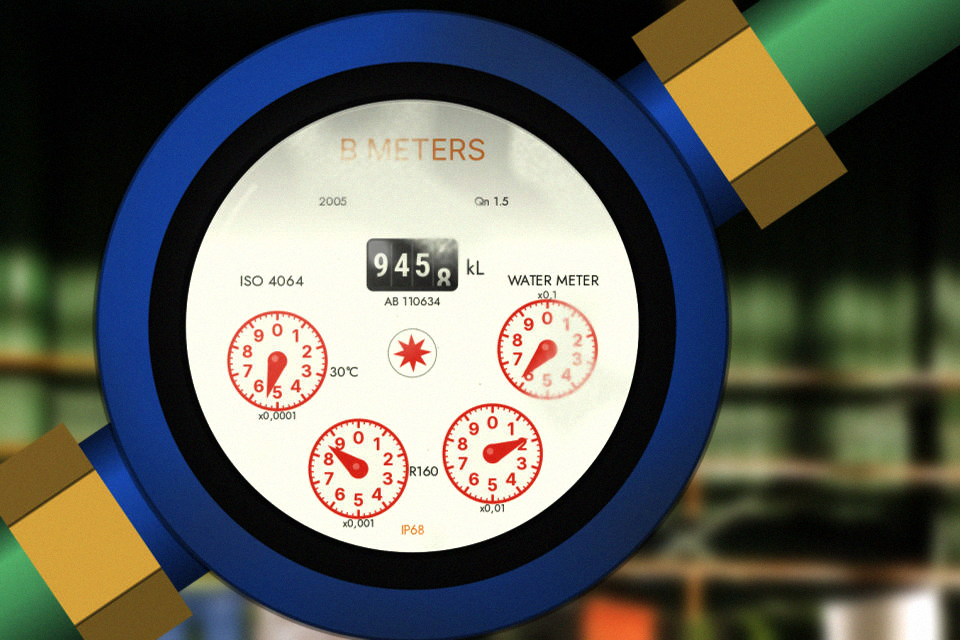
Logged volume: 9457.6185kL
